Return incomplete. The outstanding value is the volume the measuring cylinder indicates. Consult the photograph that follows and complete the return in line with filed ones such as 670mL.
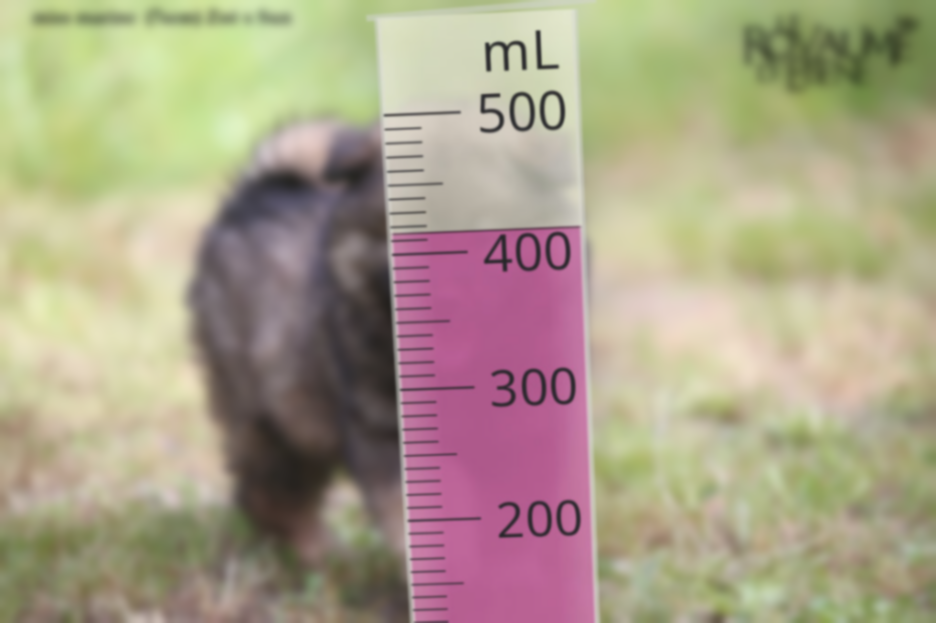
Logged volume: 415mL
